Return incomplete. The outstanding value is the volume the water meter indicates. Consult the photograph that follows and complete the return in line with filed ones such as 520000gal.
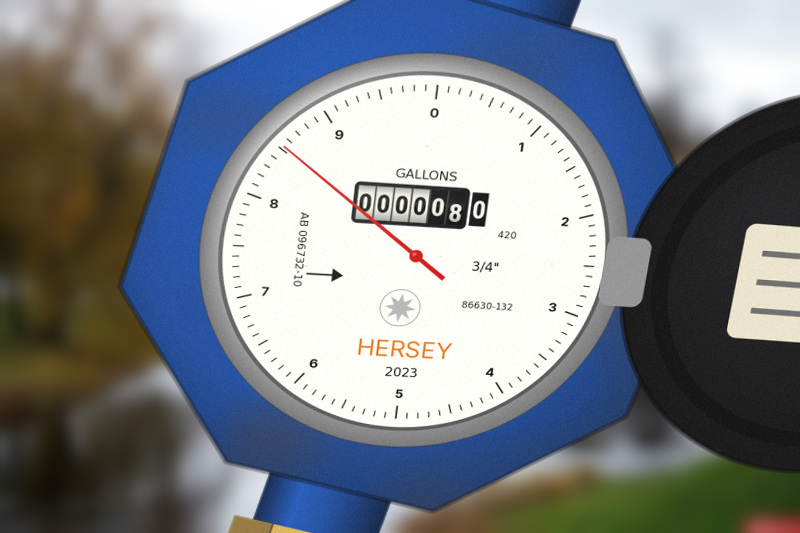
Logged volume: 78.5gal
